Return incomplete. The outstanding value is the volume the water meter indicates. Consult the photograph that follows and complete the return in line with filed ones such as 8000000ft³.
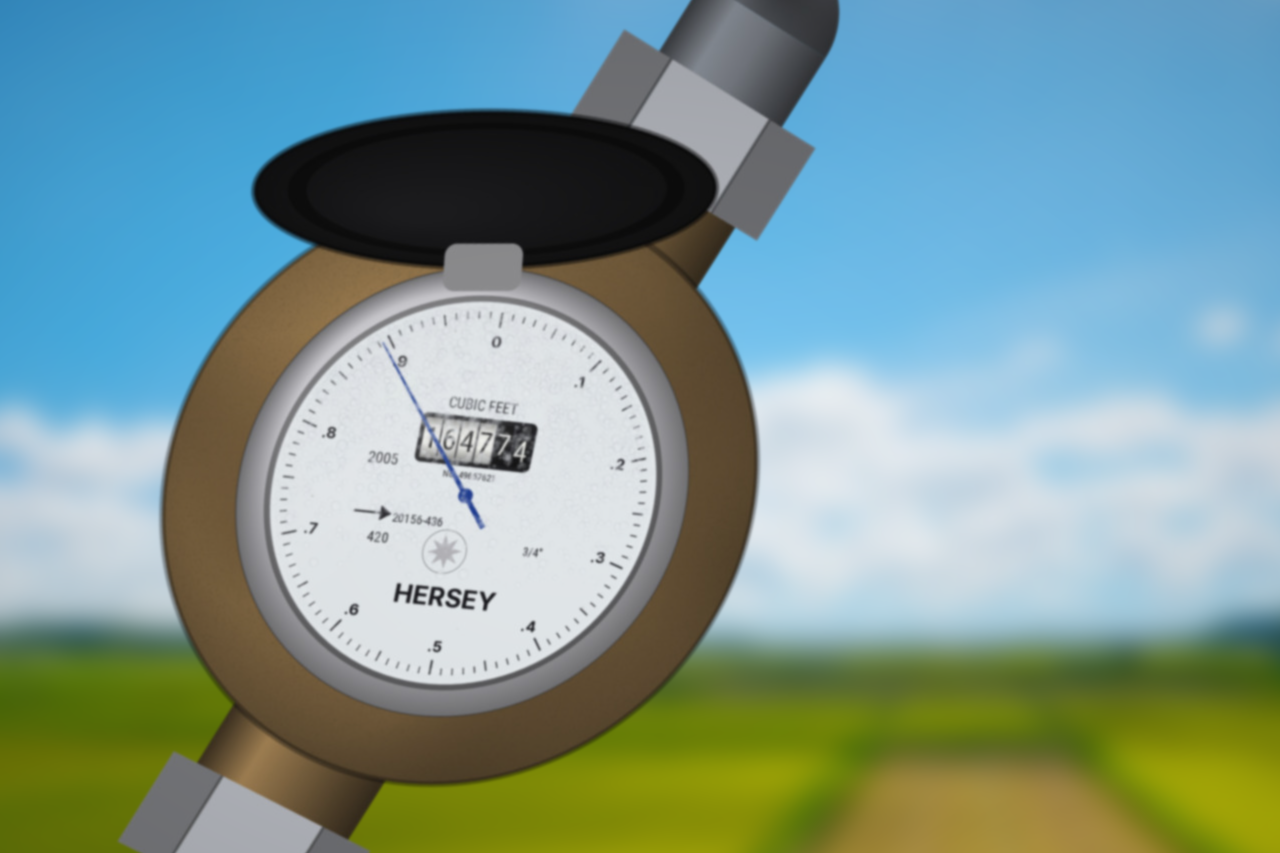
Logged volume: 164773.89ft³
